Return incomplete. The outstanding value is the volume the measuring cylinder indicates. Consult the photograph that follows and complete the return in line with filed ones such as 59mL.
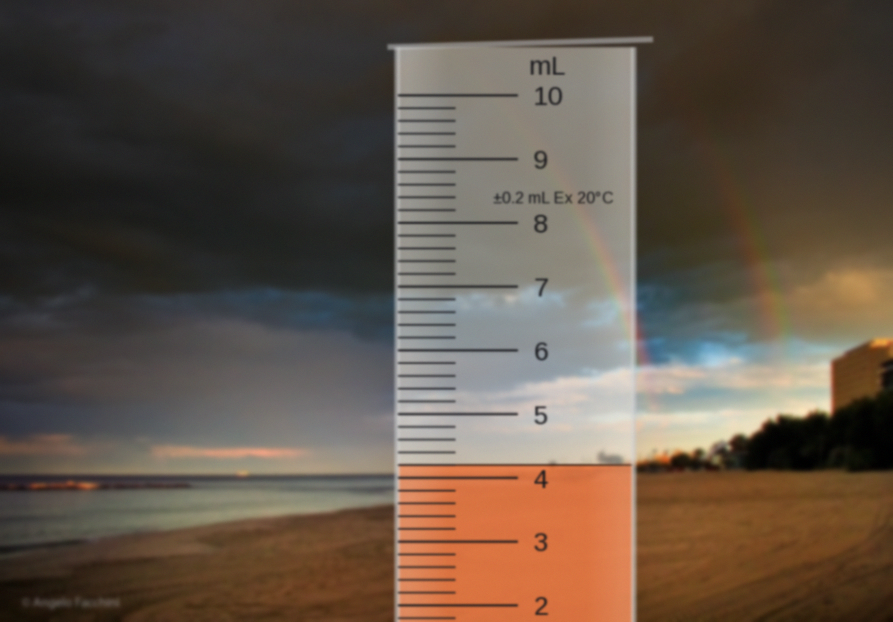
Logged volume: 4.2mL
